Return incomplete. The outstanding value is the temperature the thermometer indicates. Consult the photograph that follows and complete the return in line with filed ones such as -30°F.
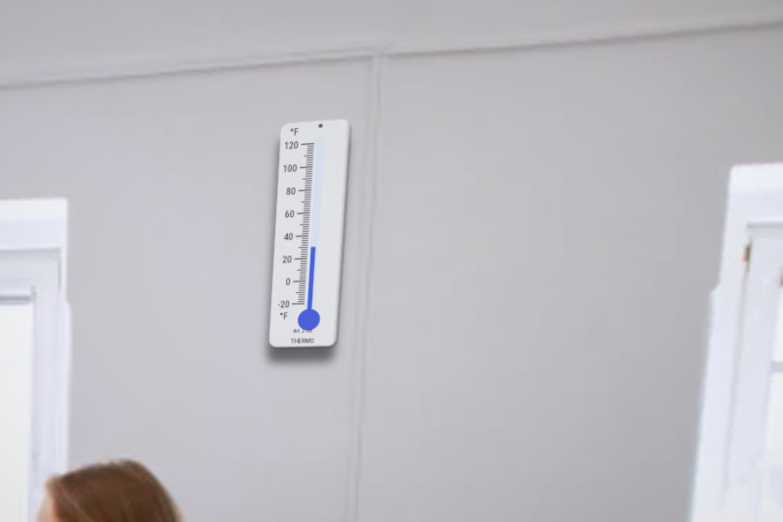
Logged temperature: 30°F
